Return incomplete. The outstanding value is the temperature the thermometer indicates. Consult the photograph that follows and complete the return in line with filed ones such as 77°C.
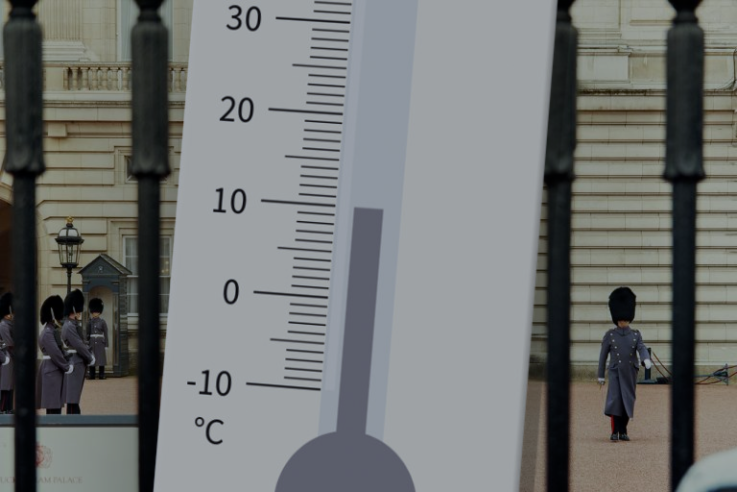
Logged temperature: 10°C
